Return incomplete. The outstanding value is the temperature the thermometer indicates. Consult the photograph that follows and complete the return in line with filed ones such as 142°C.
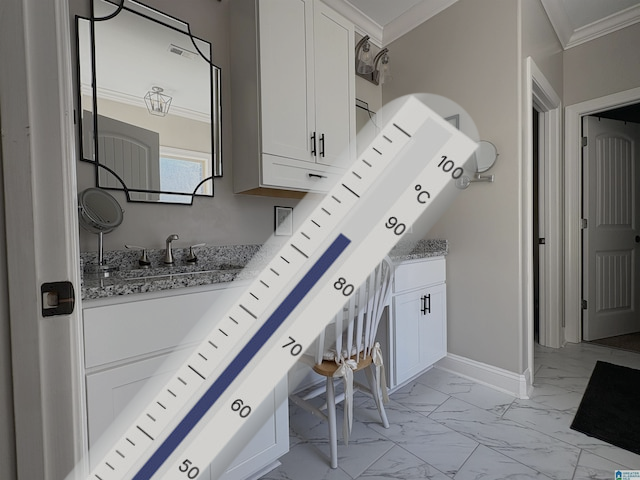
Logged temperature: 85°C
